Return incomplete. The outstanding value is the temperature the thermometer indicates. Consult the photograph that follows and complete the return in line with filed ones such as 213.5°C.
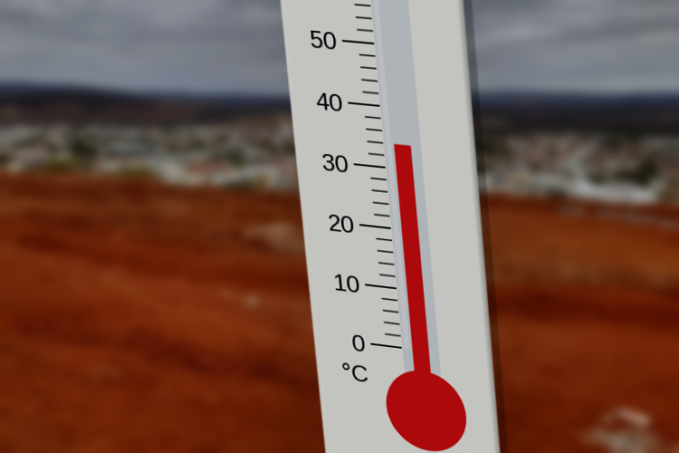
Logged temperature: 34°C
